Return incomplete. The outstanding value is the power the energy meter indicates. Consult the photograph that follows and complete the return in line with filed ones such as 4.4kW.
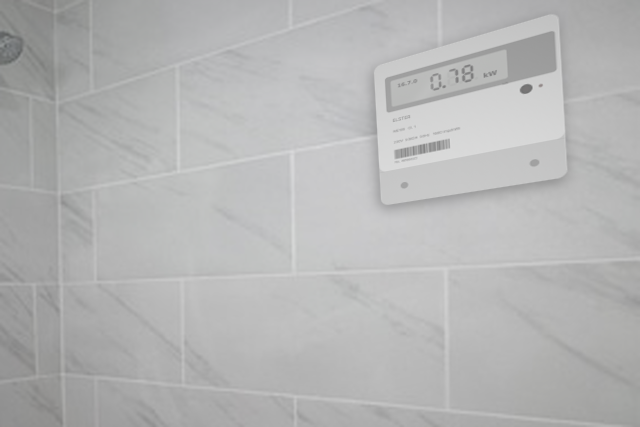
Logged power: 0.78kW
